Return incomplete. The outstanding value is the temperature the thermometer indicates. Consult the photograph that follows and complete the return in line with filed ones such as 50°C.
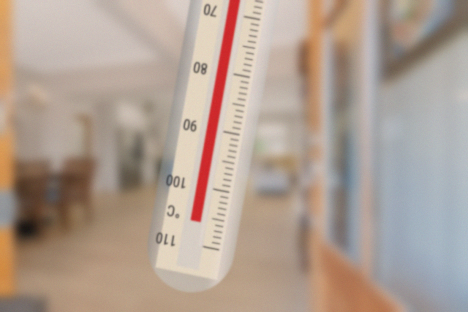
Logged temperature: 106°C
